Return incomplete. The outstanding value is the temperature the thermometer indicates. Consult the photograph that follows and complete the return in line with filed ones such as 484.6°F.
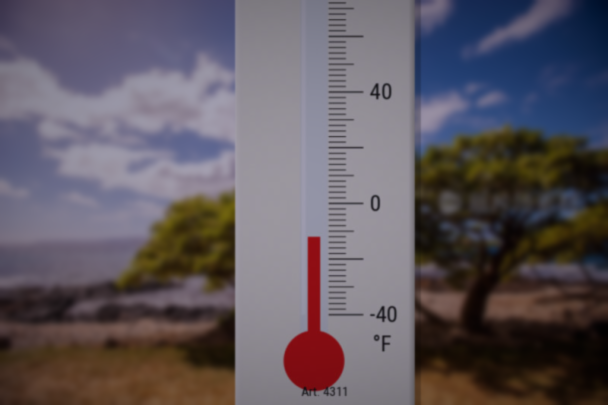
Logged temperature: -12°F
